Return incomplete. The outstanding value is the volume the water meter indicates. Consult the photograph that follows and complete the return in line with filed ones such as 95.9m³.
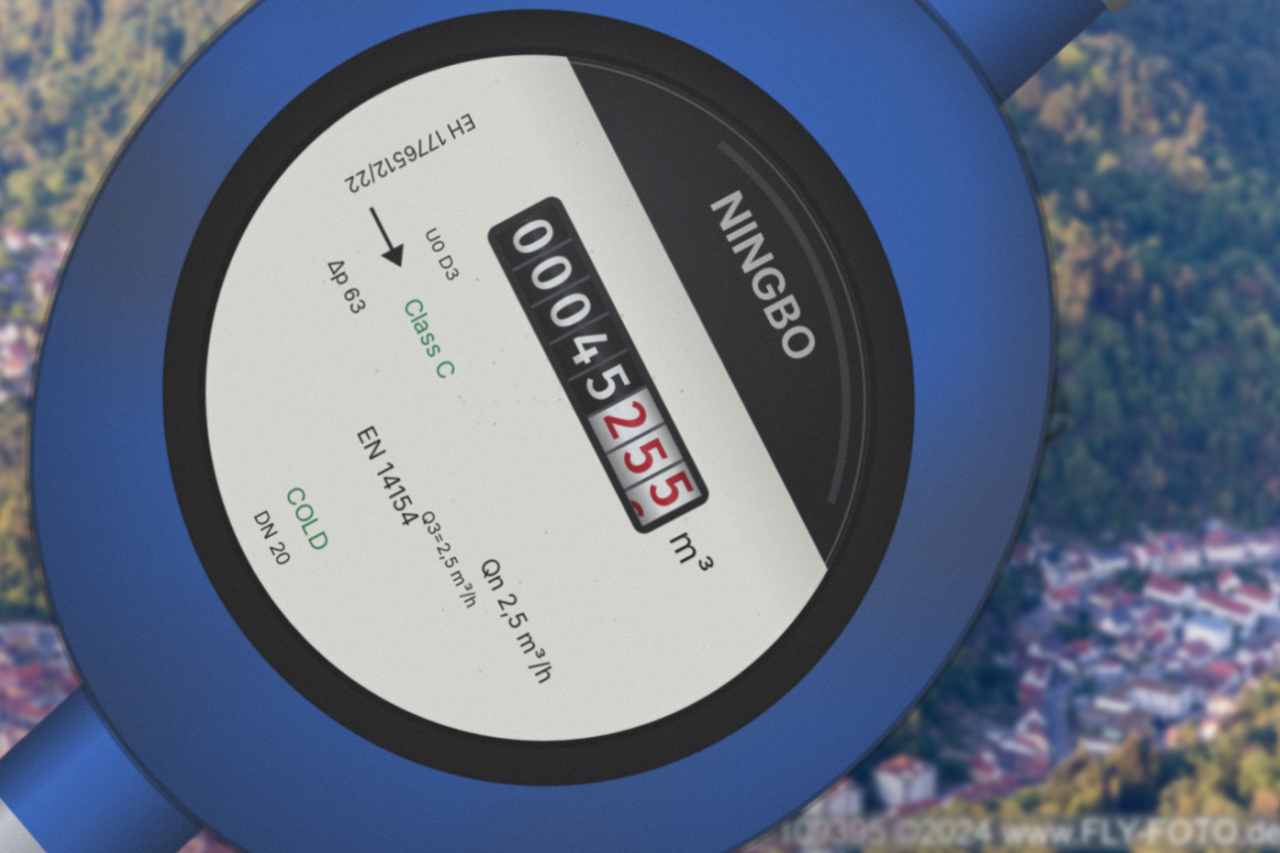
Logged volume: 45.255m³
